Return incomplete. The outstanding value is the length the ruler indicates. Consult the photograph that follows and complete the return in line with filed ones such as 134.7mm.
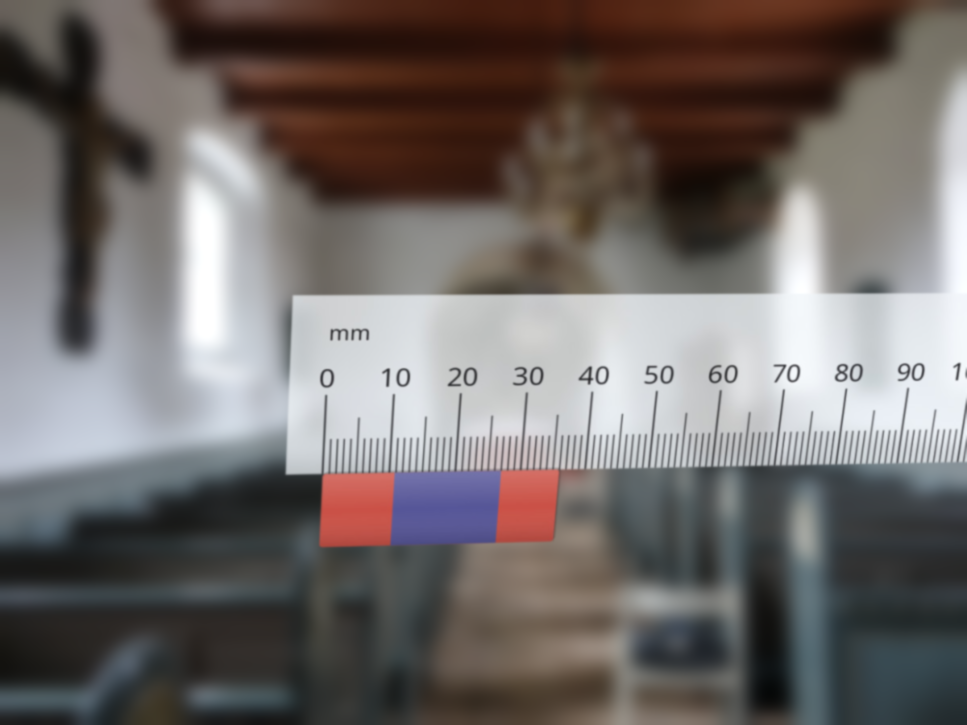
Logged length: 36mm
